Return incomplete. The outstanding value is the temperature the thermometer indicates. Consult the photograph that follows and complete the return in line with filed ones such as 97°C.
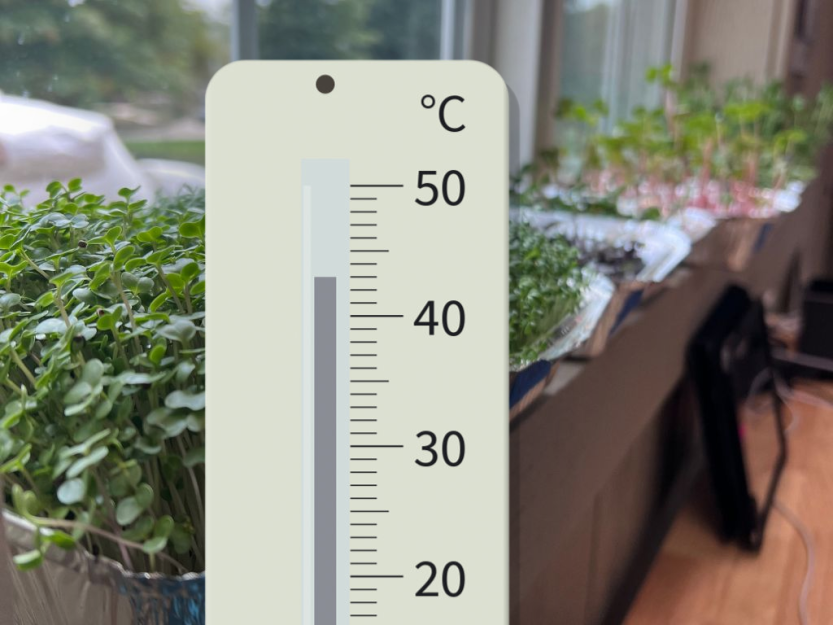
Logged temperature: 43°C
